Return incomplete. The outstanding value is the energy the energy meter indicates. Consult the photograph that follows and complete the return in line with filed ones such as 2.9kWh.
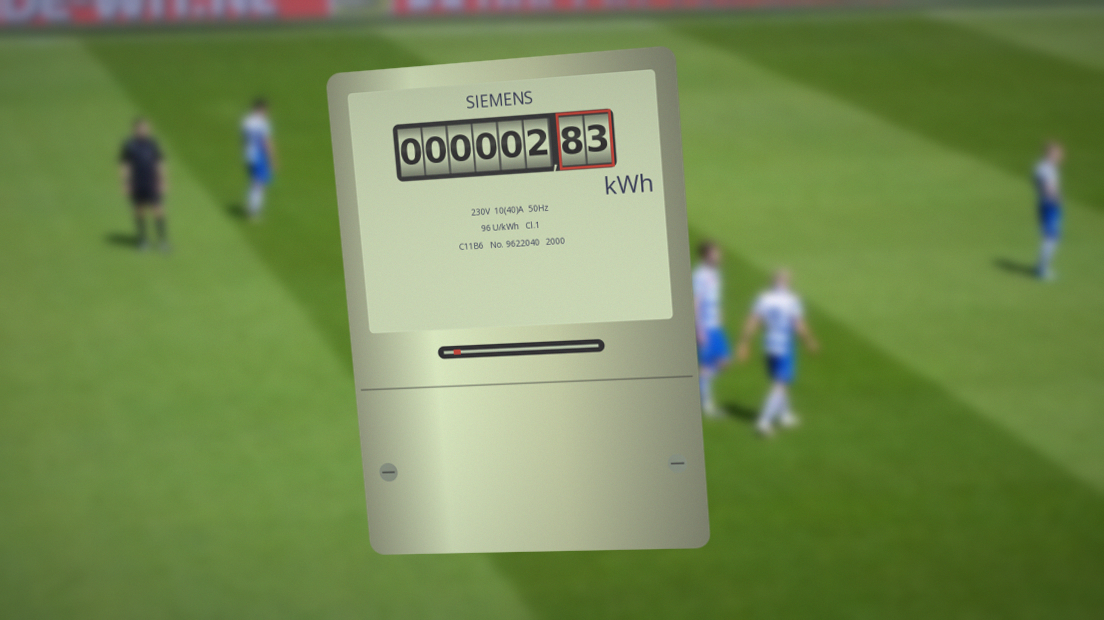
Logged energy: 2.83kWh
